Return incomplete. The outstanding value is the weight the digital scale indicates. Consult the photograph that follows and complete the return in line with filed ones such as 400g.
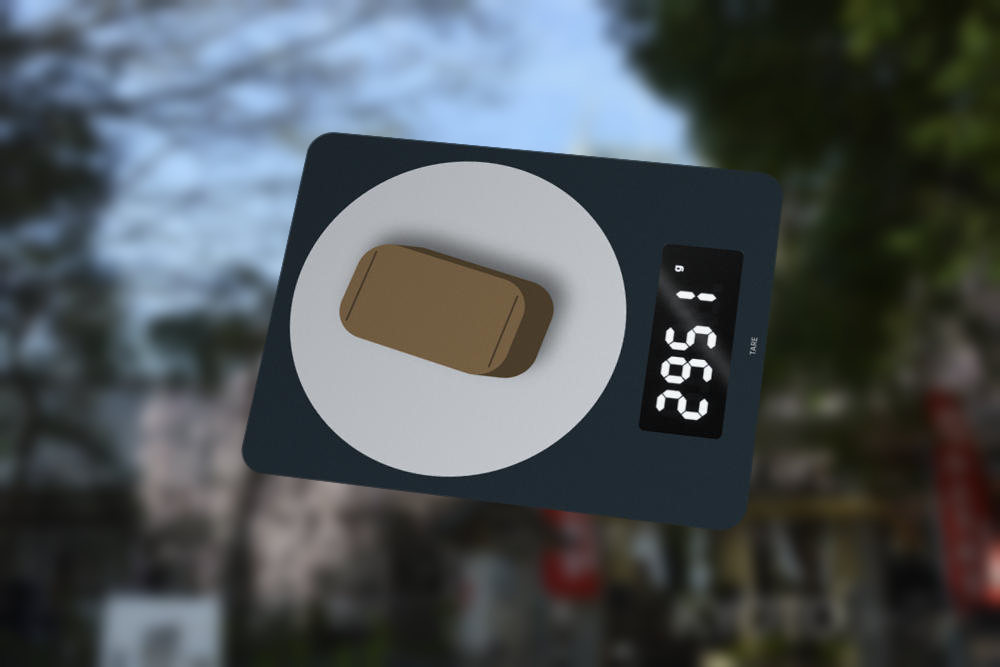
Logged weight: 2951g
